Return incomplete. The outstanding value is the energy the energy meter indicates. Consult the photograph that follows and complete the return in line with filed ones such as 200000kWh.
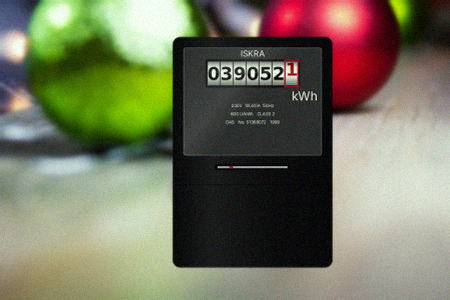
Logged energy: 39052.1kWh
